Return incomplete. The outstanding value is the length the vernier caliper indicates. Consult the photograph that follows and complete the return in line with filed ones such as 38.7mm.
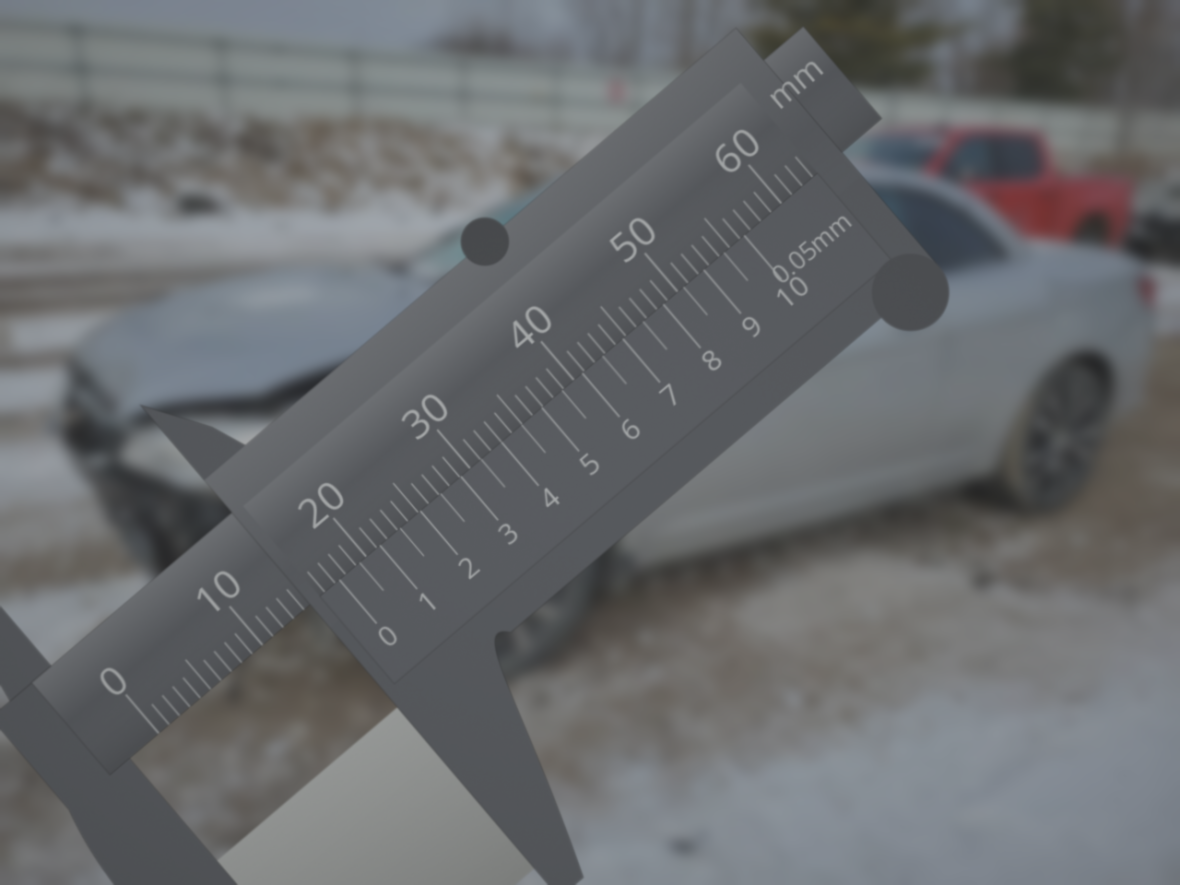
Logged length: 17.4mm
